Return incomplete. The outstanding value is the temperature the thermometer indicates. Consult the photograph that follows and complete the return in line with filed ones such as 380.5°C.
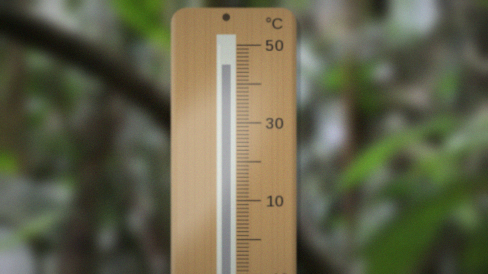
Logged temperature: 45°C
